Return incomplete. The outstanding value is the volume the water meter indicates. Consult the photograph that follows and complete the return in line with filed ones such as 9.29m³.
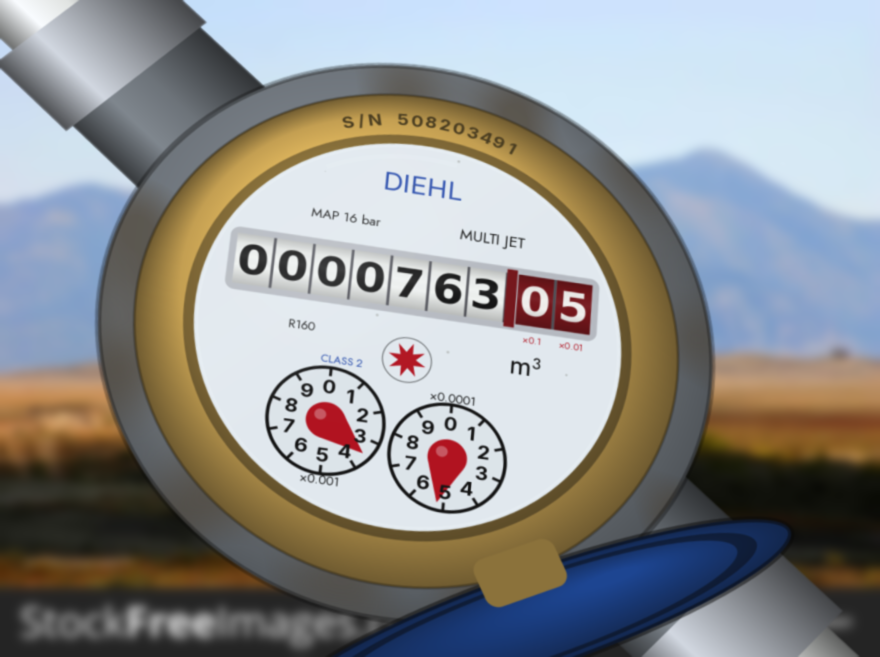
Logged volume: 763.0535m³
